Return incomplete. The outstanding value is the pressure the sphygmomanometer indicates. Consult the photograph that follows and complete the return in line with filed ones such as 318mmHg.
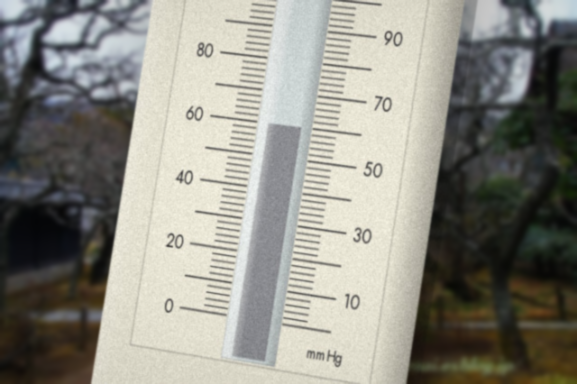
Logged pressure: 60mmHg
